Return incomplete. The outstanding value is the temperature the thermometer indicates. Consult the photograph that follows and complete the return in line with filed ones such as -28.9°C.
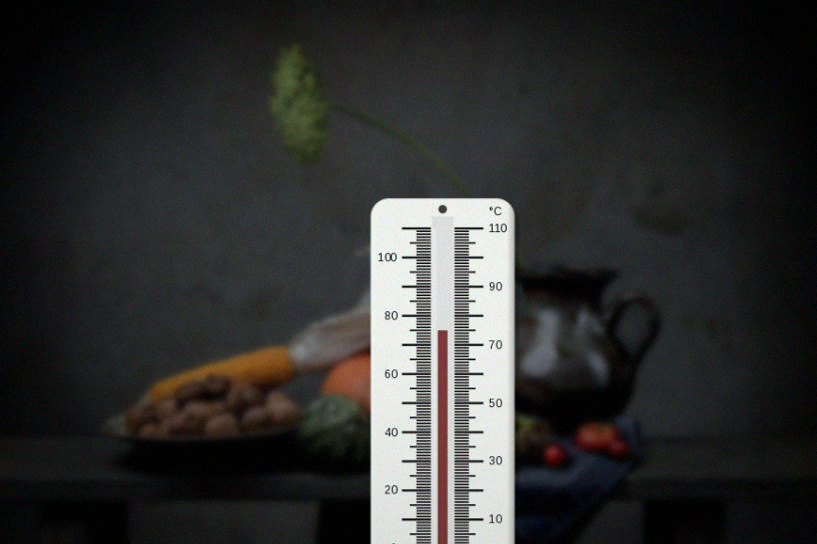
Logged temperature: 75°C
